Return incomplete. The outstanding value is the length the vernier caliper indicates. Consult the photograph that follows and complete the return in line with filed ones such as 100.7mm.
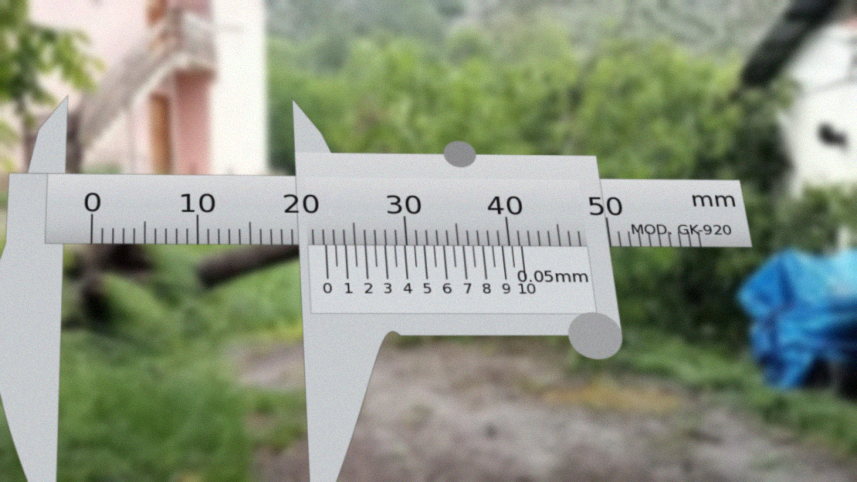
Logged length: 22.2mm
